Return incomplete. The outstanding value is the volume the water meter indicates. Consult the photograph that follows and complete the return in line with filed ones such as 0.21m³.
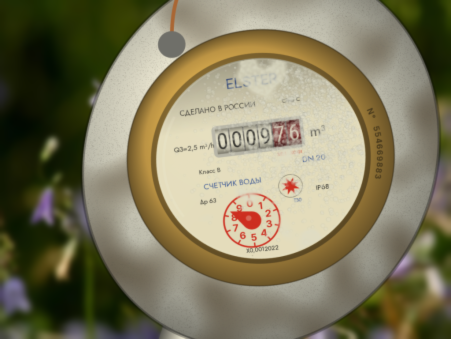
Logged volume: 9.768m³
